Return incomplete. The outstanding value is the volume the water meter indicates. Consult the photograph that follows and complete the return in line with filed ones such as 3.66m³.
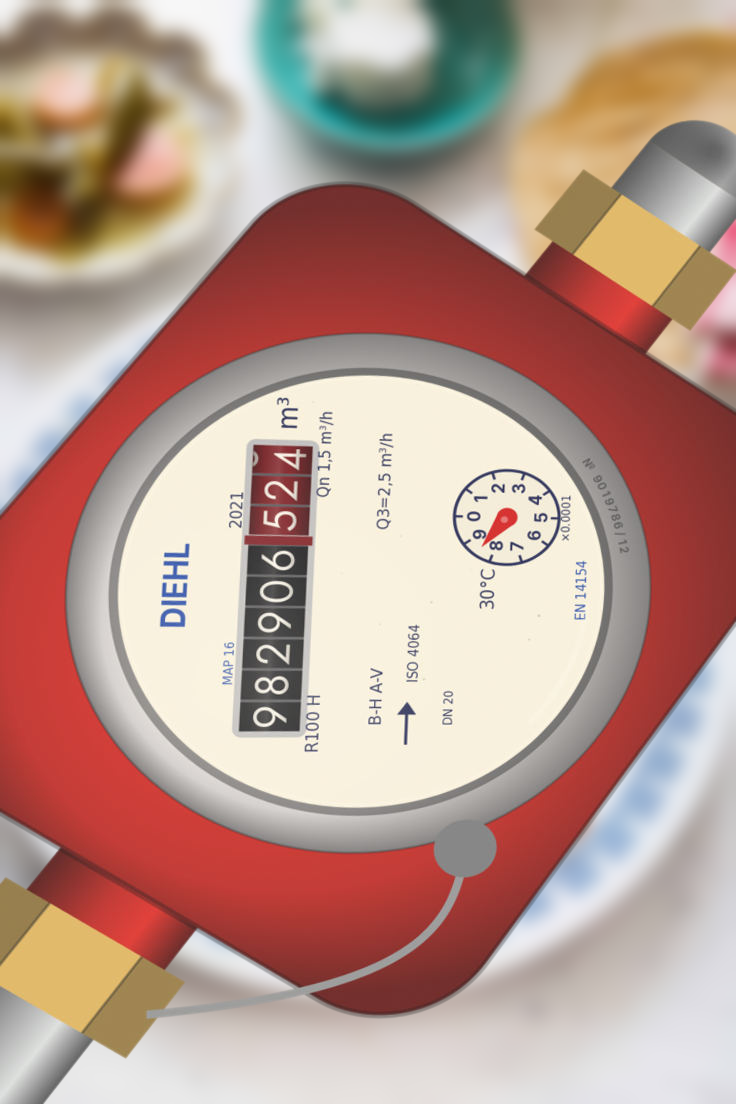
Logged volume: 982906.5238m³
